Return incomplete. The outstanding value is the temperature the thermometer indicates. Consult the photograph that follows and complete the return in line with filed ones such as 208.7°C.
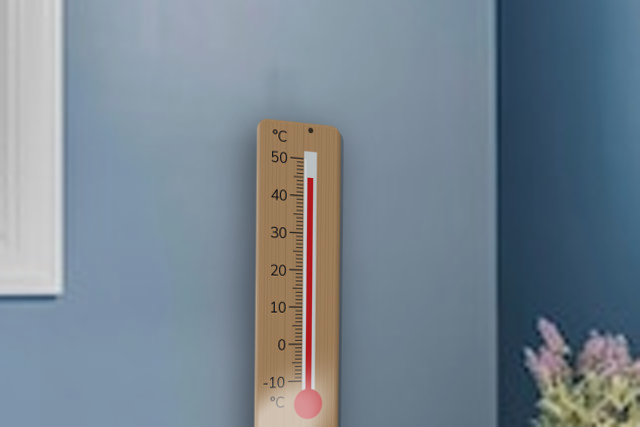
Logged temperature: 45°C
